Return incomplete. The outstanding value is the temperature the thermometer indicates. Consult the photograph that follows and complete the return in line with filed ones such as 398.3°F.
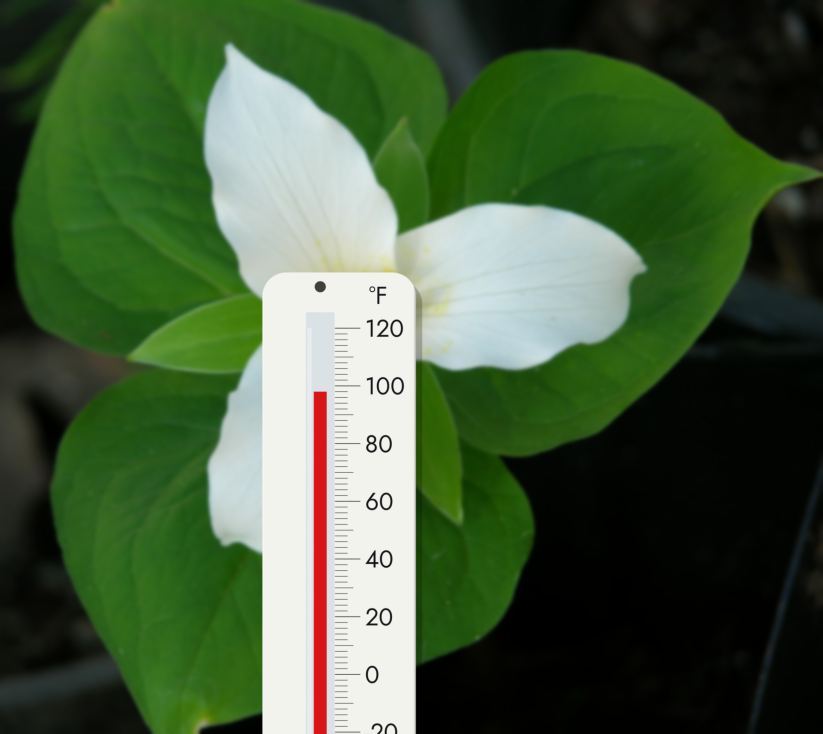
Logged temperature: 98°F
